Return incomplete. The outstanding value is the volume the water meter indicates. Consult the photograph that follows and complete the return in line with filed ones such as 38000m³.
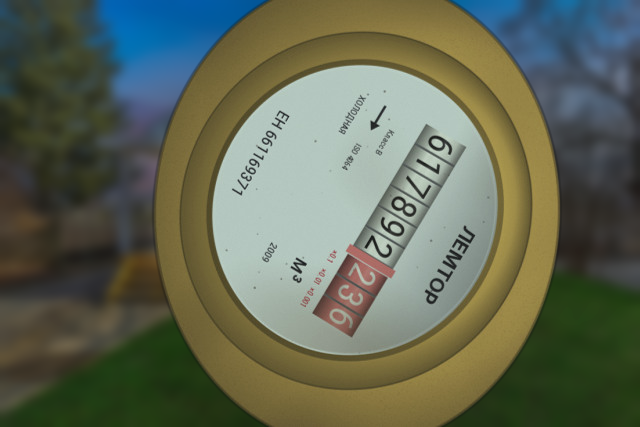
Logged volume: 617892.236m³
